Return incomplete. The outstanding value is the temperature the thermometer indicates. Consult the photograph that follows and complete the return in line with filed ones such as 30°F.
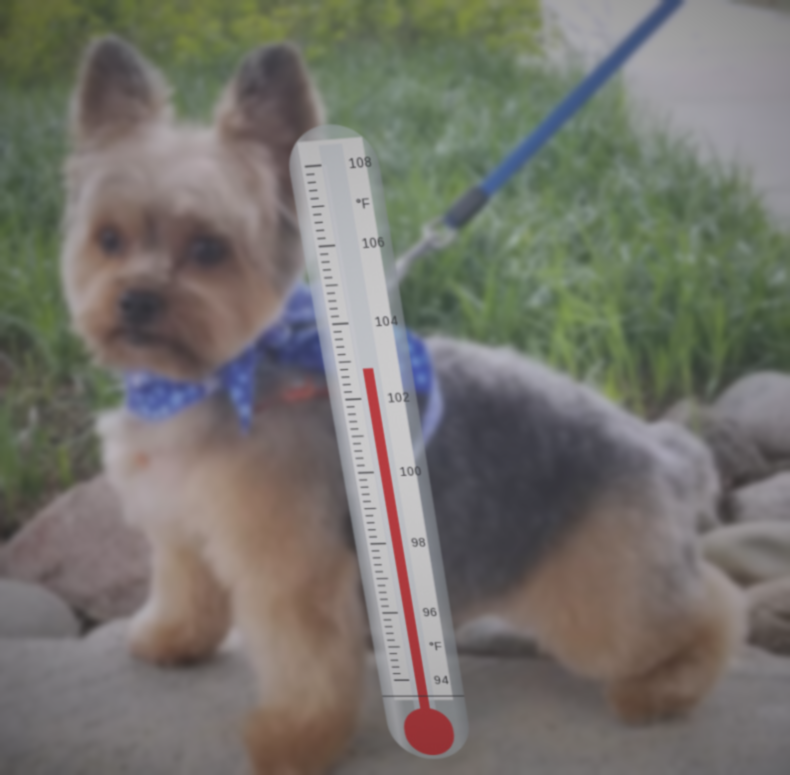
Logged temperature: 102.8°F
